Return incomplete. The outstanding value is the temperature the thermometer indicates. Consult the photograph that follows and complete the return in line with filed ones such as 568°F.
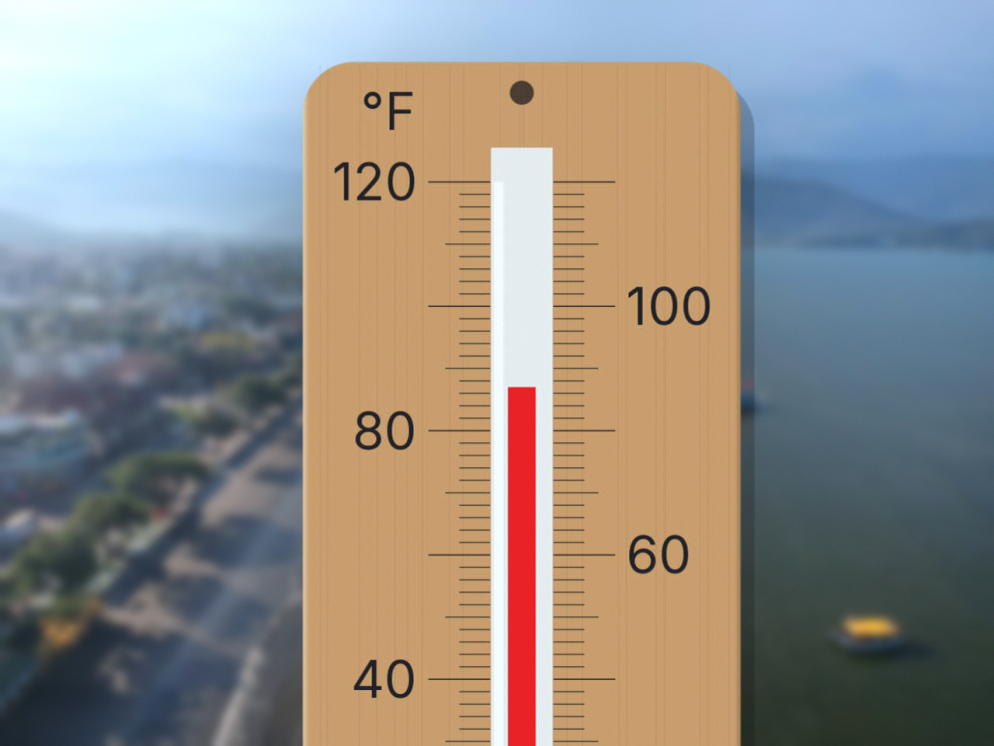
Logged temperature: 87°F
